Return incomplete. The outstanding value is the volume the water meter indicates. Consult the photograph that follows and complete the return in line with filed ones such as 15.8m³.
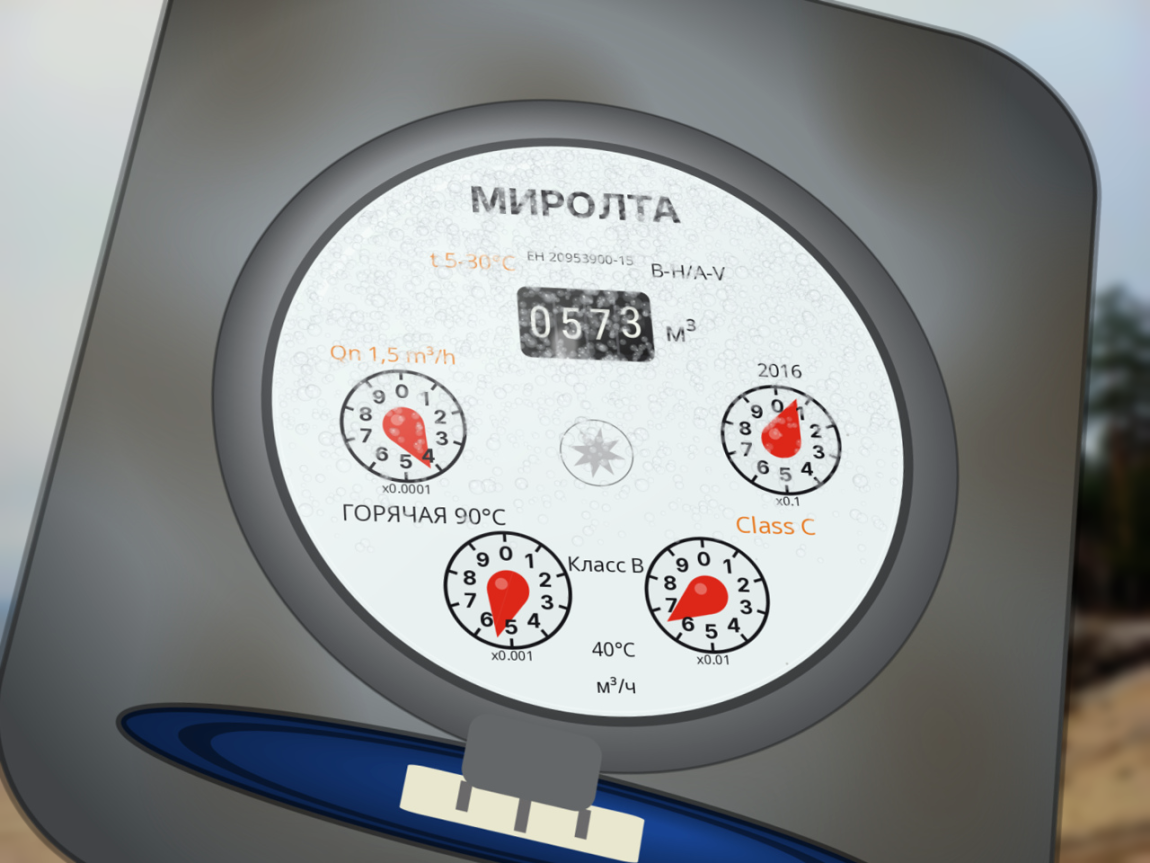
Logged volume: 573.0654m³
